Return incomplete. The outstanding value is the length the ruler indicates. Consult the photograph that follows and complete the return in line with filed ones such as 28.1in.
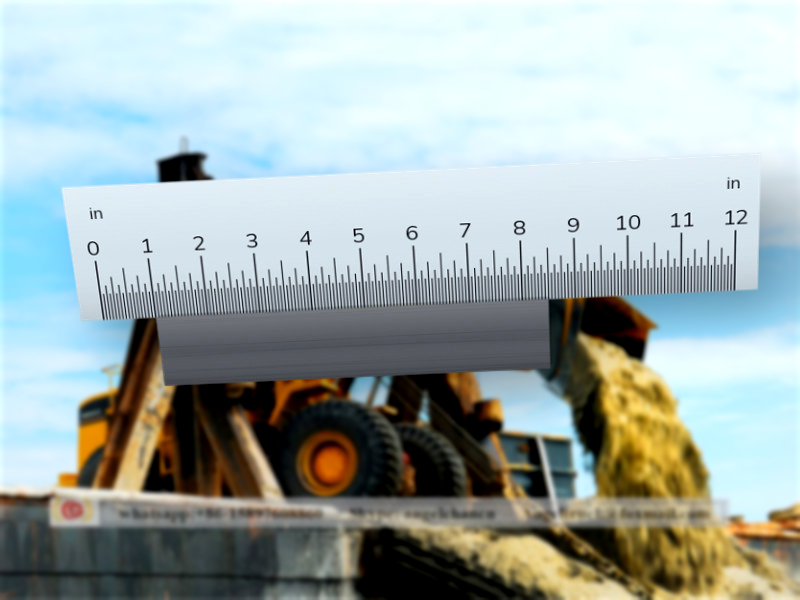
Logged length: 7.5in
